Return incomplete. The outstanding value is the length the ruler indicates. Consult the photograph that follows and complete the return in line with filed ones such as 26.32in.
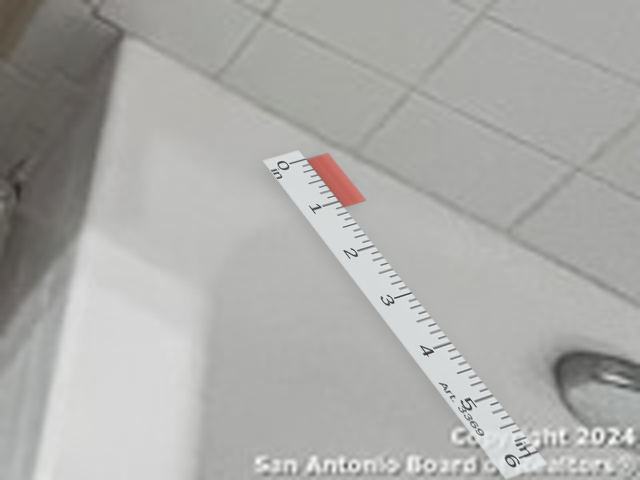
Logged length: 1.125in
